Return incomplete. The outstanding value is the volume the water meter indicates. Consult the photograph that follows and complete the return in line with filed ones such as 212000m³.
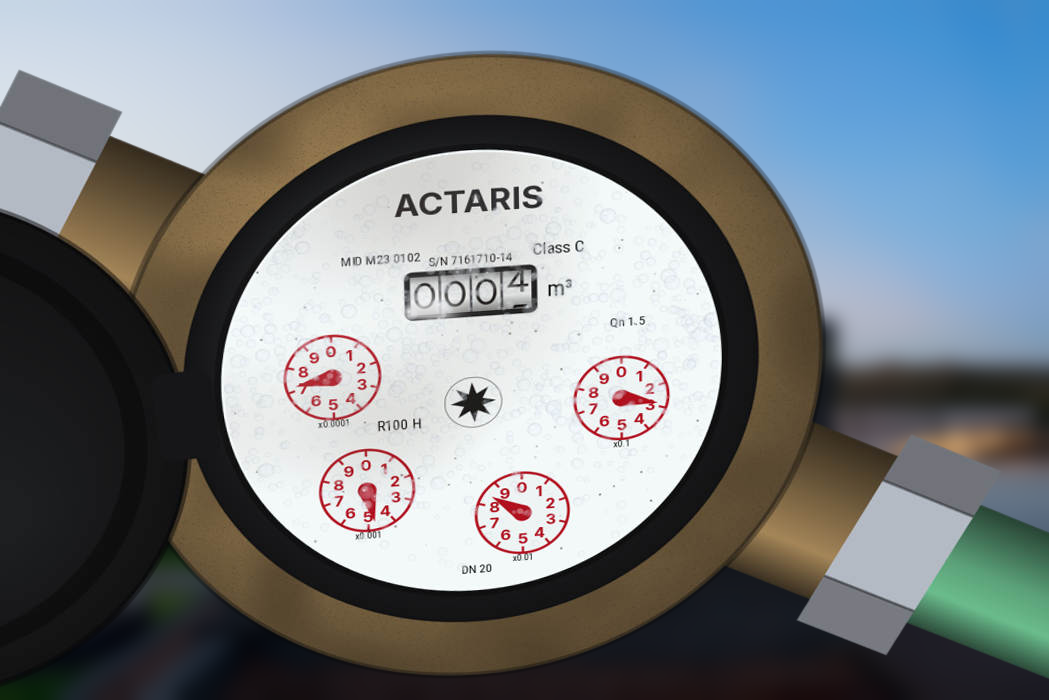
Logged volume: 4.2847m³
